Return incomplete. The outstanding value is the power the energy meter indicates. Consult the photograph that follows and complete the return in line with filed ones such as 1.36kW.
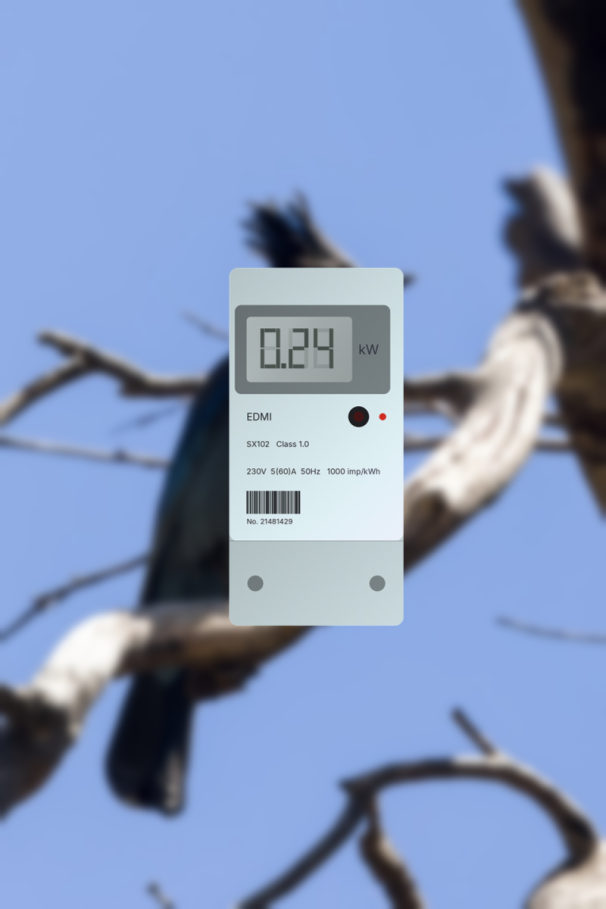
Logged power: 0.24kW
